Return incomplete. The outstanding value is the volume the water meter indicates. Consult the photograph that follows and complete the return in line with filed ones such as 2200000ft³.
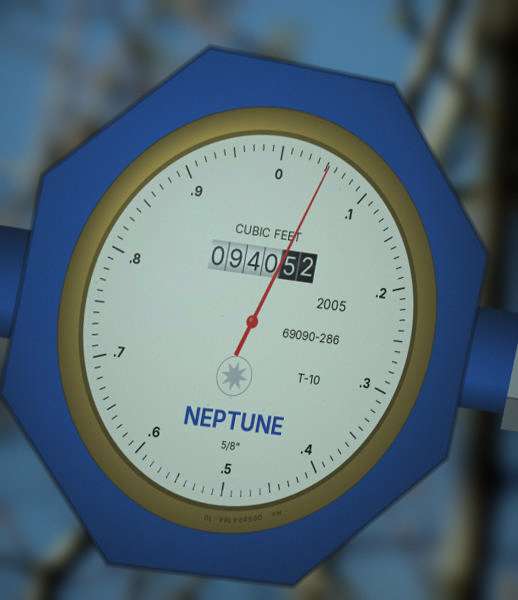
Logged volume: 94052.05ft³
